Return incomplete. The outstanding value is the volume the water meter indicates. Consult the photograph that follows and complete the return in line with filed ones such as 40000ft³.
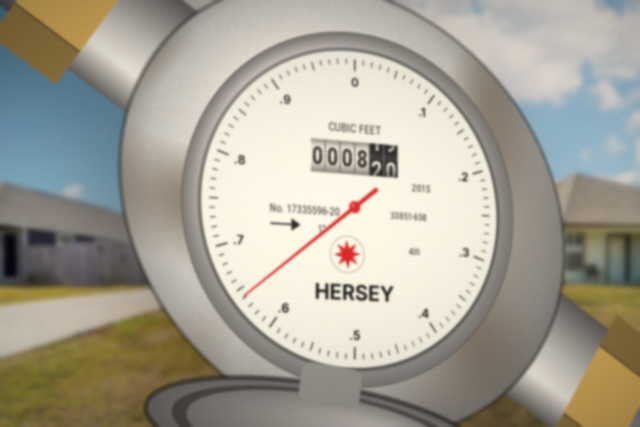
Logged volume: 819.64ft³
